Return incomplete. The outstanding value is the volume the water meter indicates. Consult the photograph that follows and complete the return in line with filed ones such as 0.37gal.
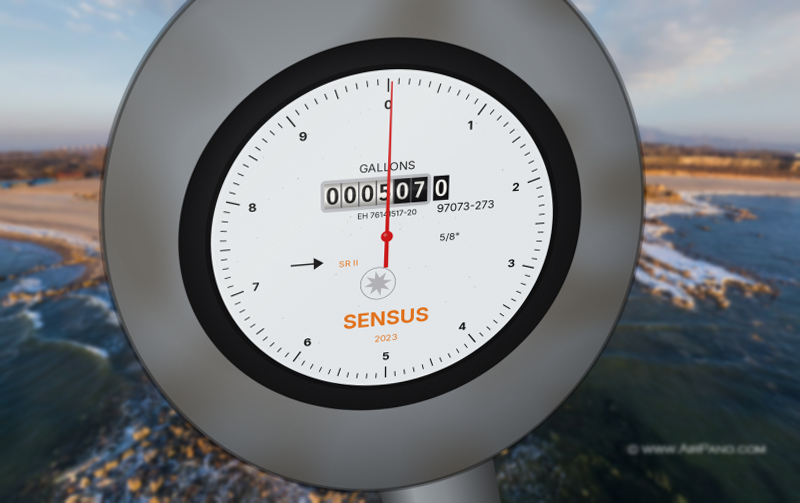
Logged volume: 5070.0gal
